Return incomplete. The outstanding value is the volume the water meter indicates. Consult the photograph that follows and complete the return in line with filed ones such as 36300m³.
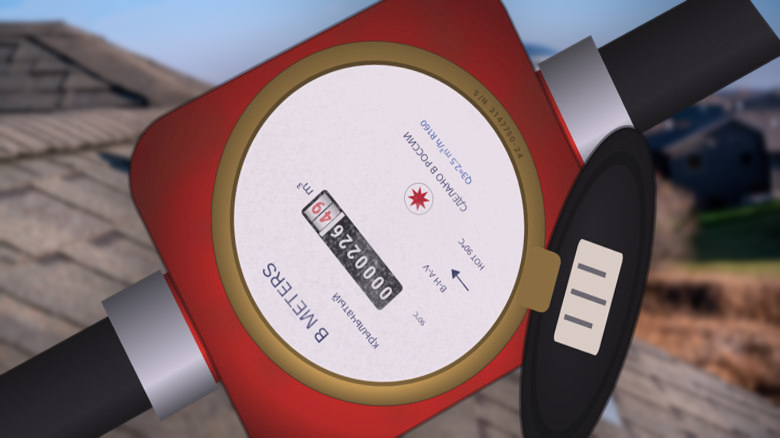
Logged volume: 226.49m³
